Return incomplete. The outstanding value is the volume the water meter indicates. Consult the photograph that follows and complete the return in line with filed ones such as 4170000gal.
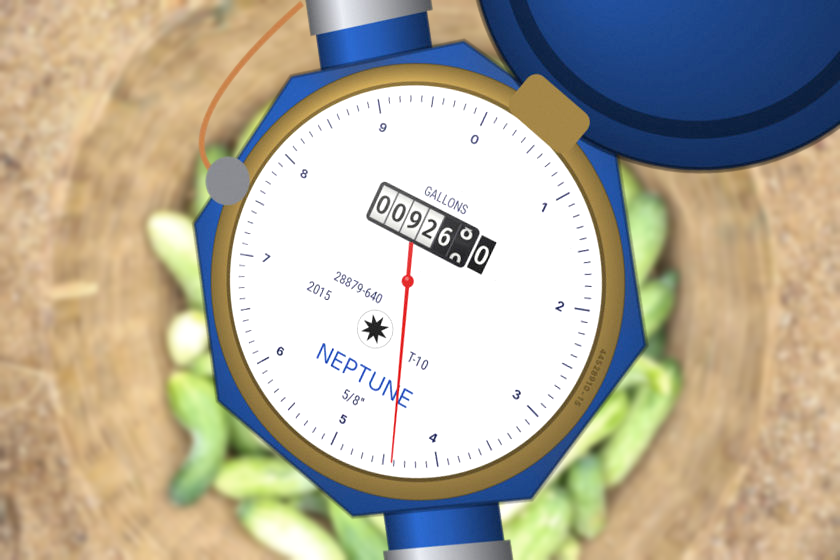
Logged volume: 92684.4gal
